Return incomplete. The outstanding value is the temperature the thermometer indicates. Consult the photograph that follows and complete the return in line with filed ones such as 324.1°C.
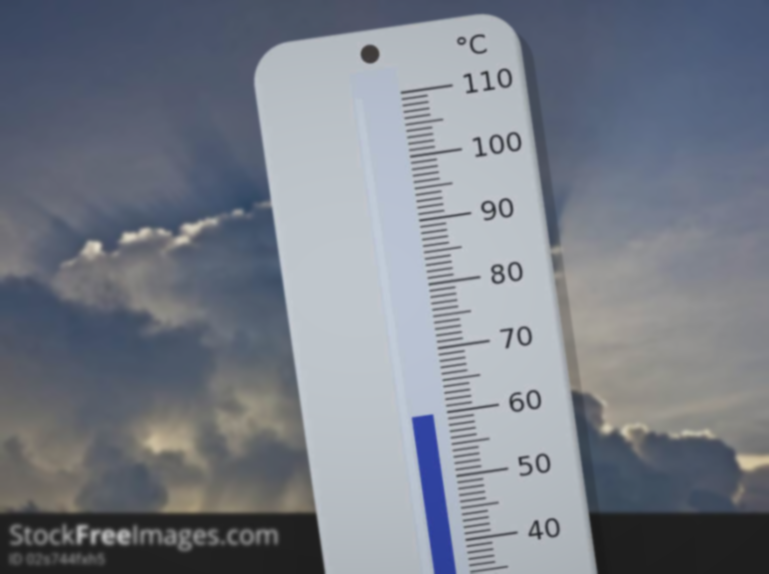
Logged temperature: 60°C
